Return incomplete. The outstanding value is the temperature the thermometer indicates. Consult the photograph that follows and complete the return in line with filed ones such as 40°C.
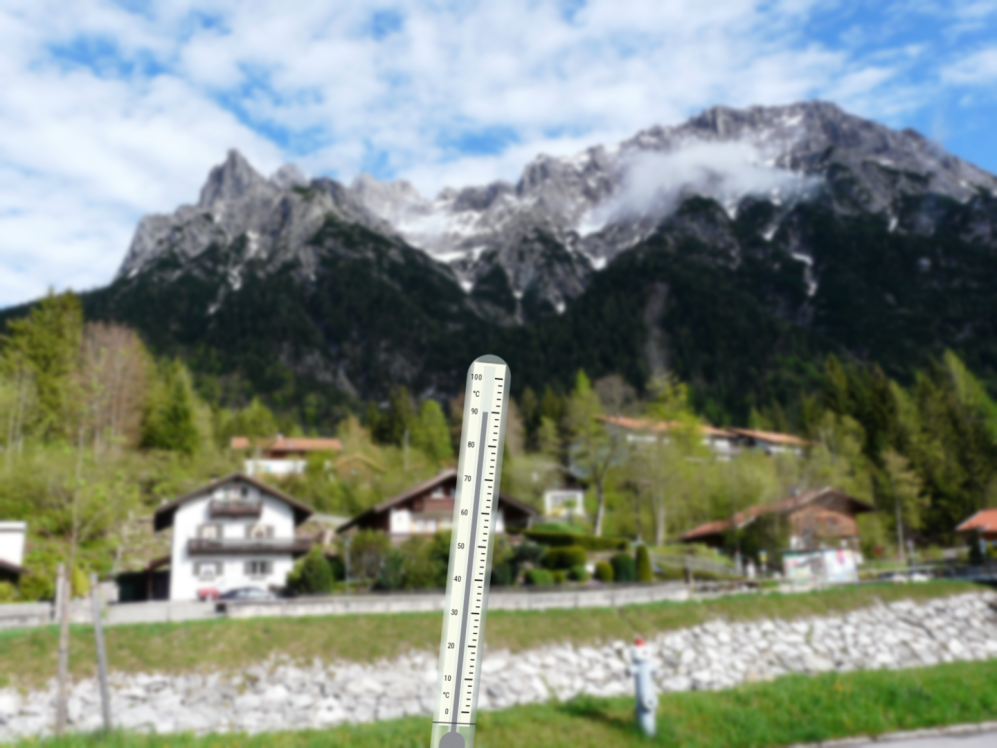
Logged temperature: 90°C
